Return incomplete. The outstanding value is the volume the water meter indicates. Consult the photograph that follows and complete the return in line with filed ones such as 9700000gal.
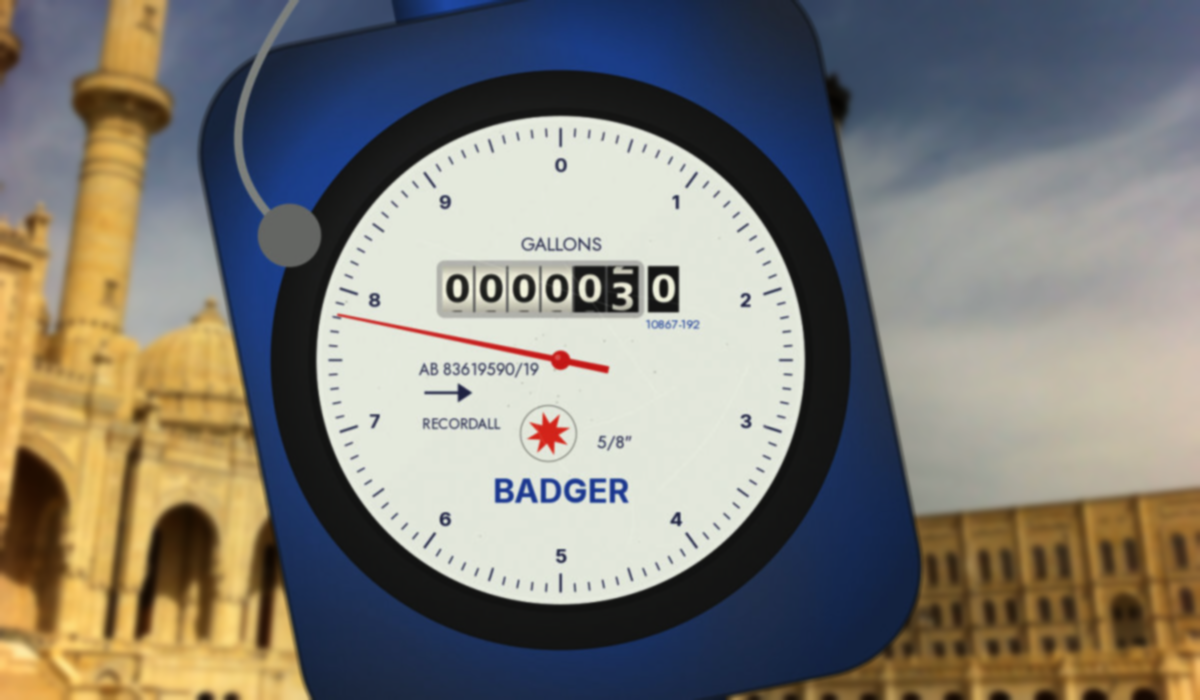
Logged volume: 27.8gal
